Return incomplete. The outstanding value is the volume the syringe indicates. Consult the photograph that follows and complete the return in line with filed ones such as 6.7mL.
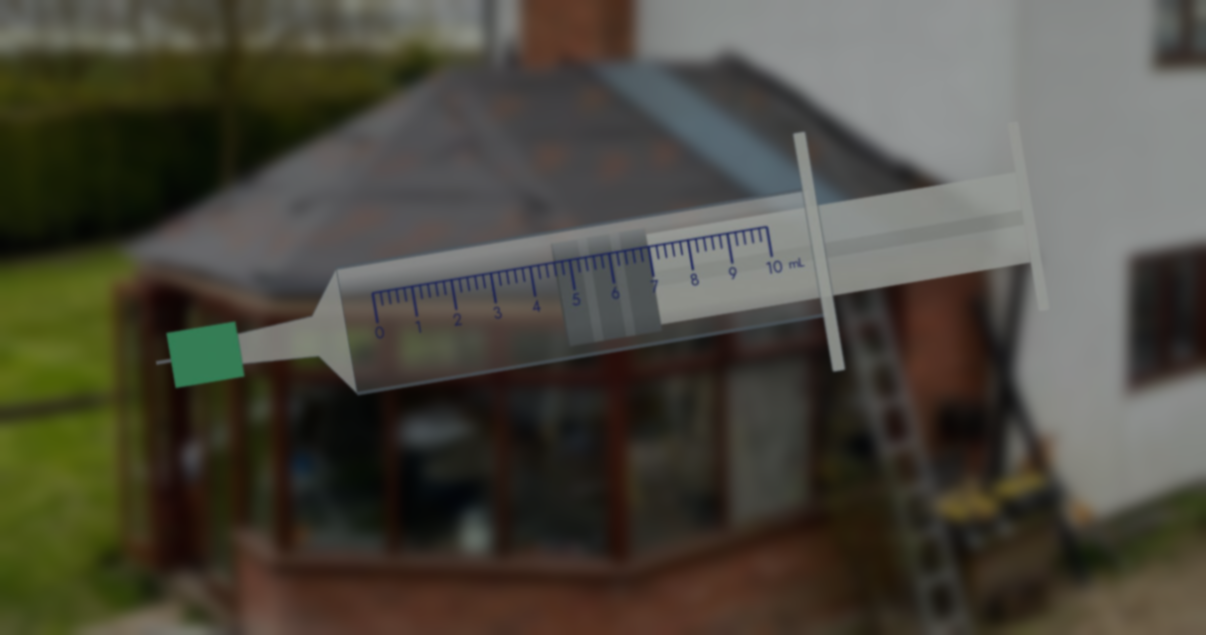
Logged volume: 4.6mL
